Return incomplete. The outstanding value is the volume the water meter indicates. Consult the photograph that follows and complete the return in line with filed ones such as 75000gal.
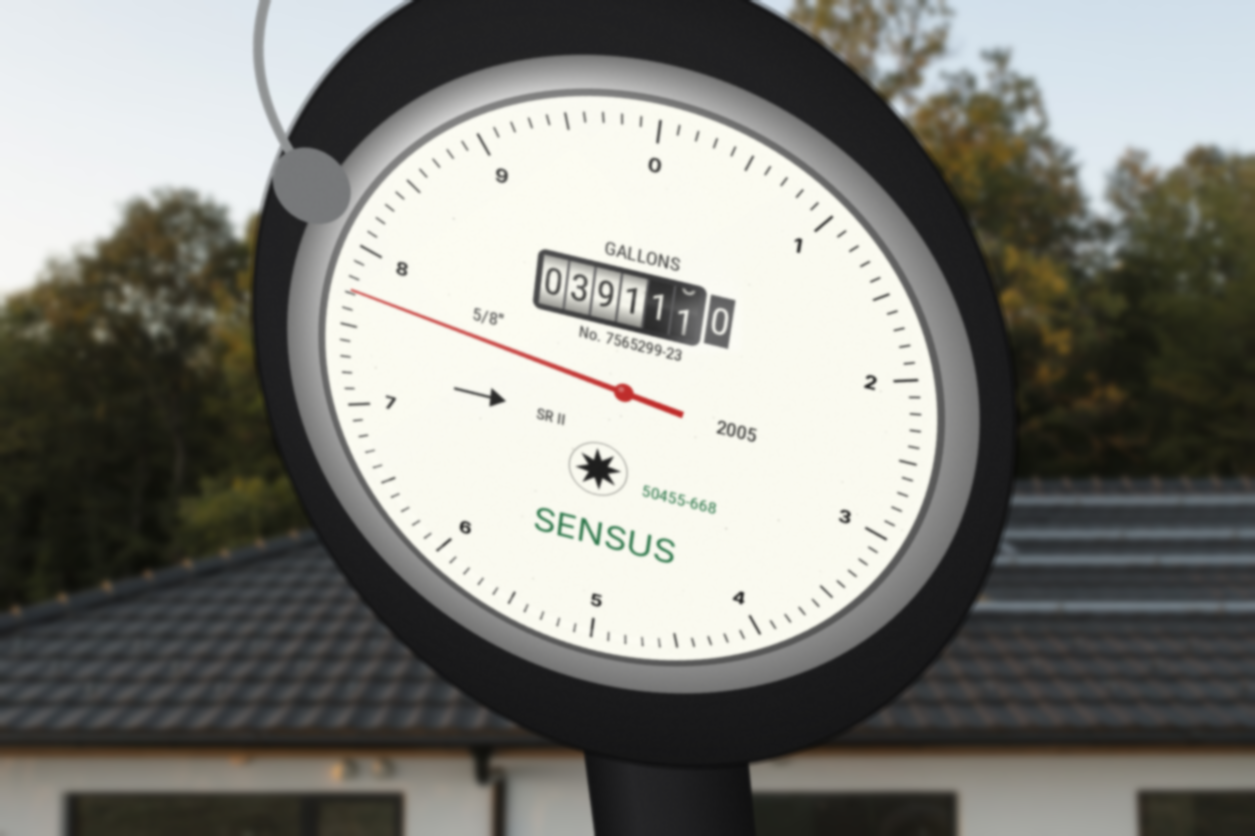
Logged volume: 391107.7gal
